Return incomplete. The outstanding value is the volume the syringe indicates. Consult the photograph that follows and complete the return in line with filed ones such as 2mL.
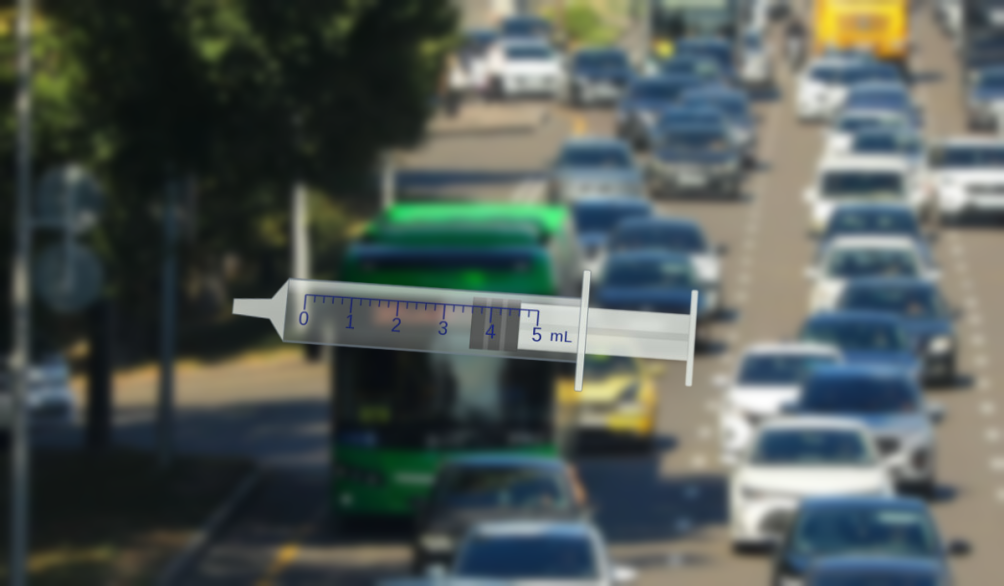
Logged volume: 3.6mL
